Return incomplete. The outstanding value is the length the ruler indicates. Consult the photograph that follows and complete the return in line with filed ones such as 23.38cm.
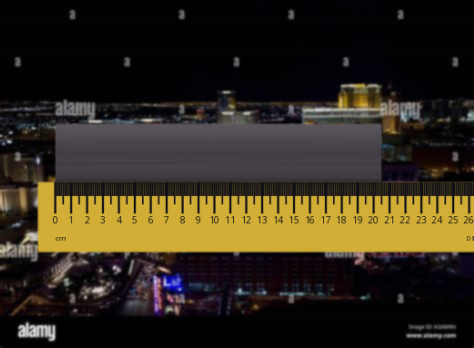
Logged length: 20.5cm
